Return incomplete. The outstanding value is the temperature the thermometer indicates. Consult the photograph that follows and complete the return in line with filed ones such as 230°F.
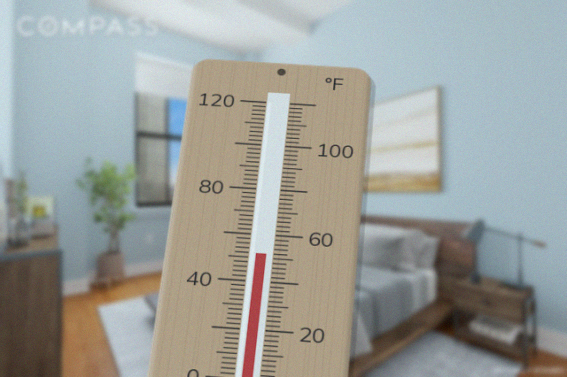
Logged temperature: 52°F
